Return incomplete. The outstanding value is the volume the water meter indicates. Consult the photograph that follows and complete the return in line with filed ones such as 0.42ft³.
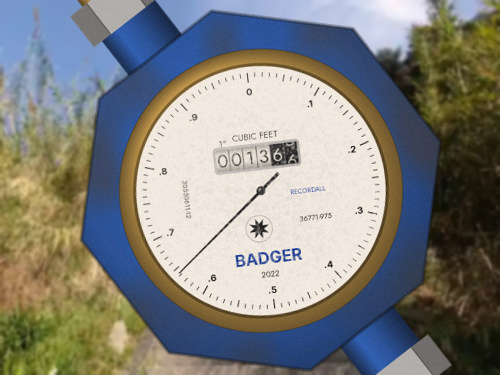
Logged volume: 1365.64ft³
